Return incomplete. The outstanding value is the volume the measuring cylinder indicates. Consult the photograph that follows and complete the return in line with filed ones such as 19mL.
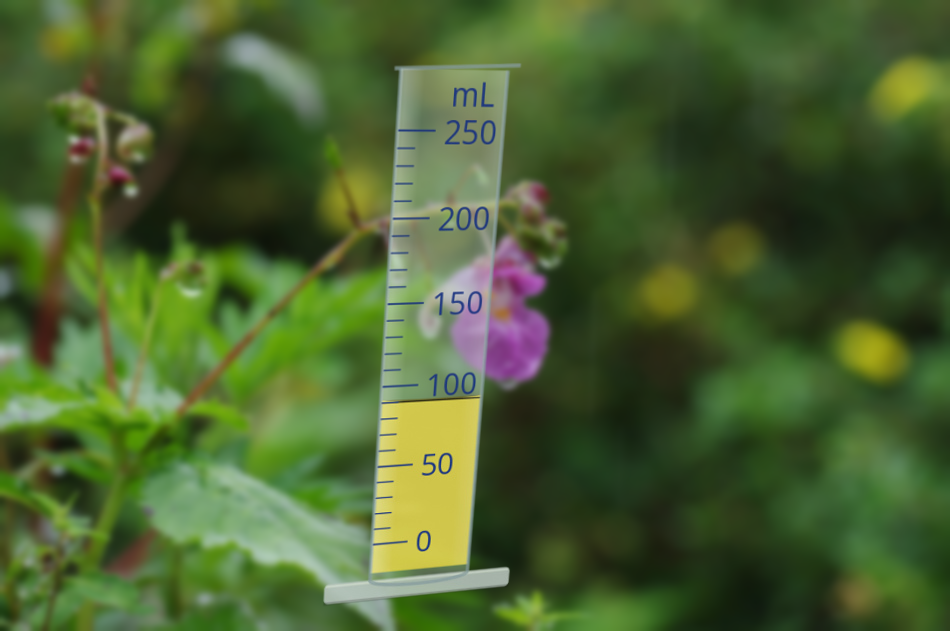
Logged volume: 90mL
